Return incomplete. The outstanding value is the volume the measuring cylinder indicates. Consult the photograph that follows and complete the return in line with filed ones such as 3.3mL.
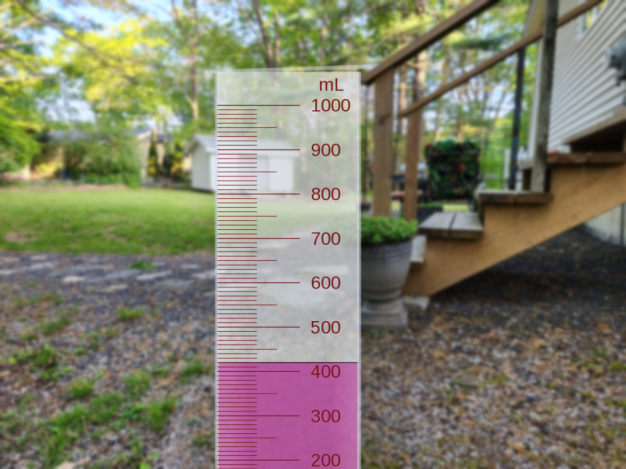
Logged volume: 420mL
